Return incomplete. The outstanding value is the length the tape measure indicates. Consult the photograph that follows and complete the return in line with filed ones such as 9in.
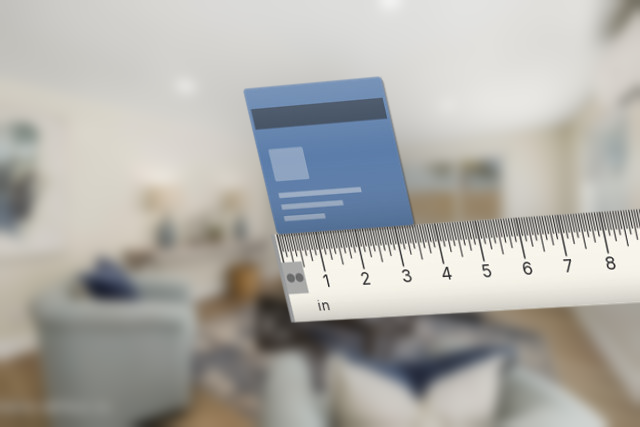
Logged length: 3.5in
